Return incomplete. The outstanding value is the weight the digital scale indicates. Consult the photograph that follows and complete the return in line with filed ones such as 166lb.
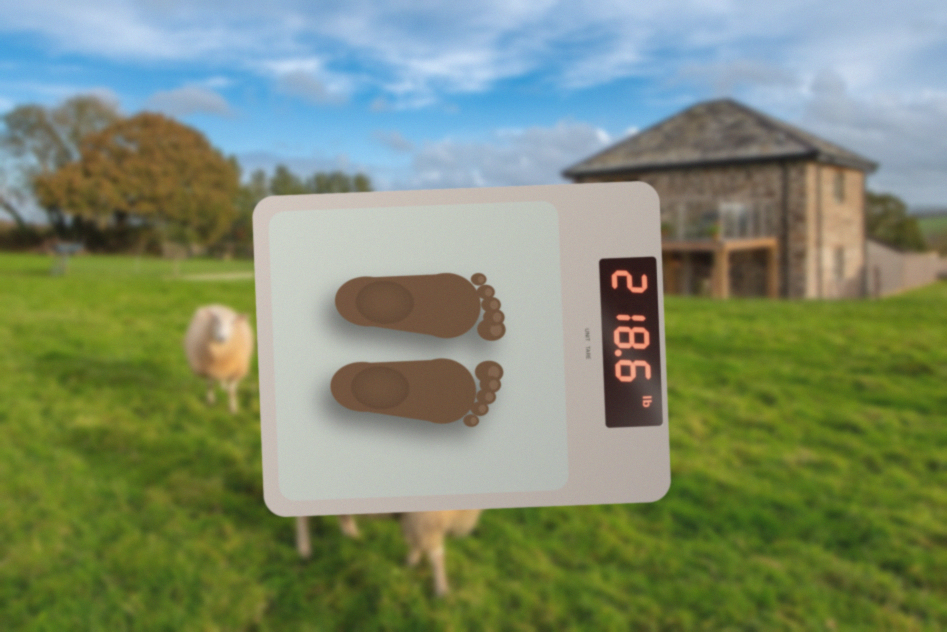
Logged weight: 218.6lb
